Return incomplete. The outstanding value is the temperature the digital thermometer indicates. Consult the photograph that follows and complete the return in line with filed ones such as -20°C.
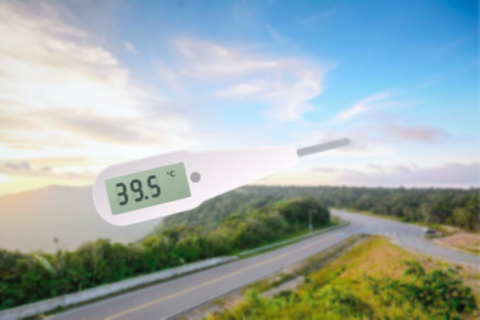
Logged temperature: 39.5°C
